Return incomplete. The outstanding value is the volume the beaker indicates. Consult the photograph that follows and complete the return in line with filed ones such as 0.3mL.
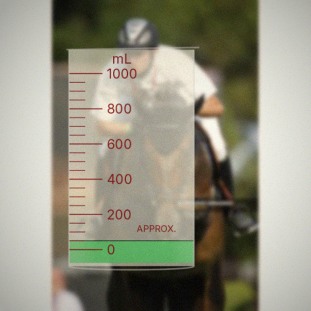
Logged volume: 50mL
